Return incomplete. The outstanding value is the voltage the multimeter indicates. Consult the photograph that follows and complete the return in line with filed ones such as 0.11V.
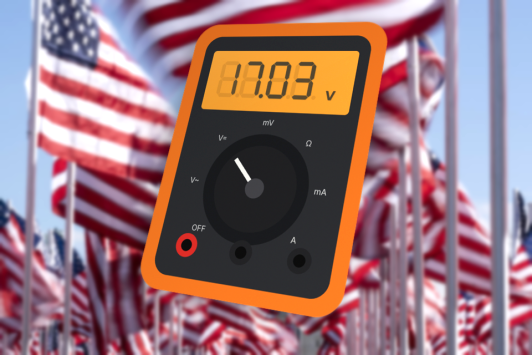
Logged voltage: 17.03V
